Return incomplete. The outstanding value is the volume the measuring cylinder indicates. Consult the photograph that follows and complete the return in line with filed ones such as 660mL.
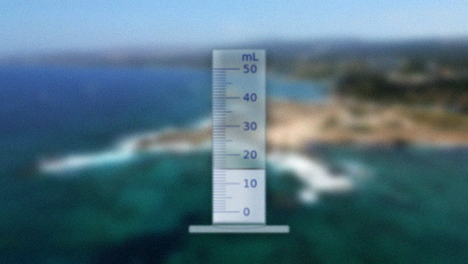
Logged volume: 15mL
